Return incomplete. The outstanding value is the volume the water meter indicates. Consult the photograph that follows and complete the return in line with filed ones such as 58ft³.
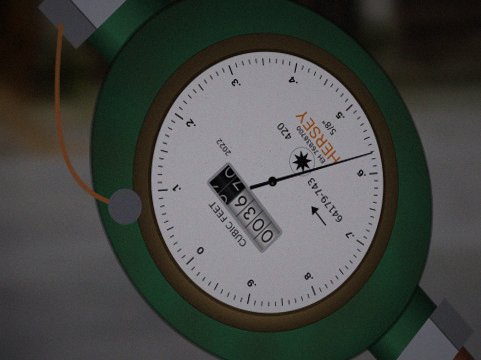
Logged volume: 3669.57ft³
